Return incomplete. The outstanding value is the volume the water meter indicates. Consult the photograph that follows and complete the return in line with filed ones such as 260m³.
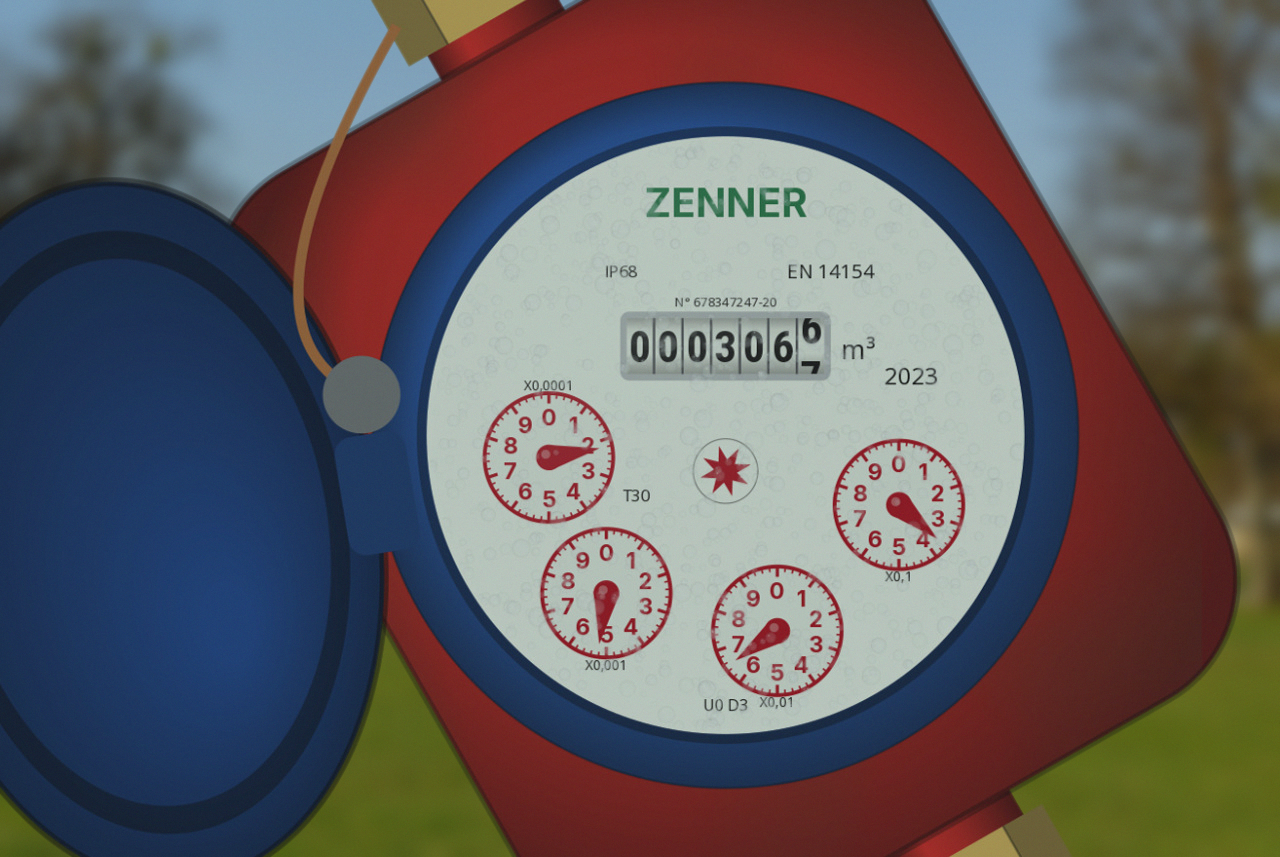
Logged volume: 3066.3652m³
